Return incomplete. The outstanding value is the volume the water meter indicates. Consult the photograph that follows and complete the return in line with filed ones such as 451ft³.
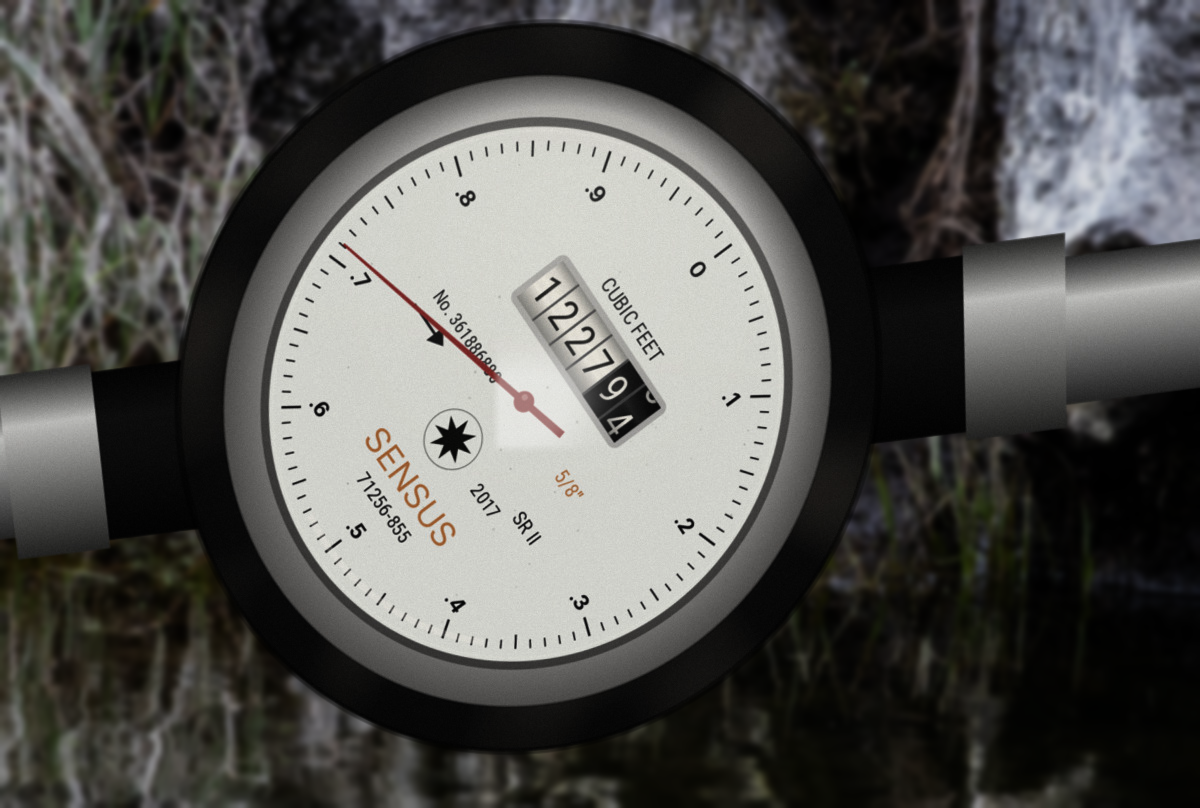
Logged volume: 122793.71ft³
